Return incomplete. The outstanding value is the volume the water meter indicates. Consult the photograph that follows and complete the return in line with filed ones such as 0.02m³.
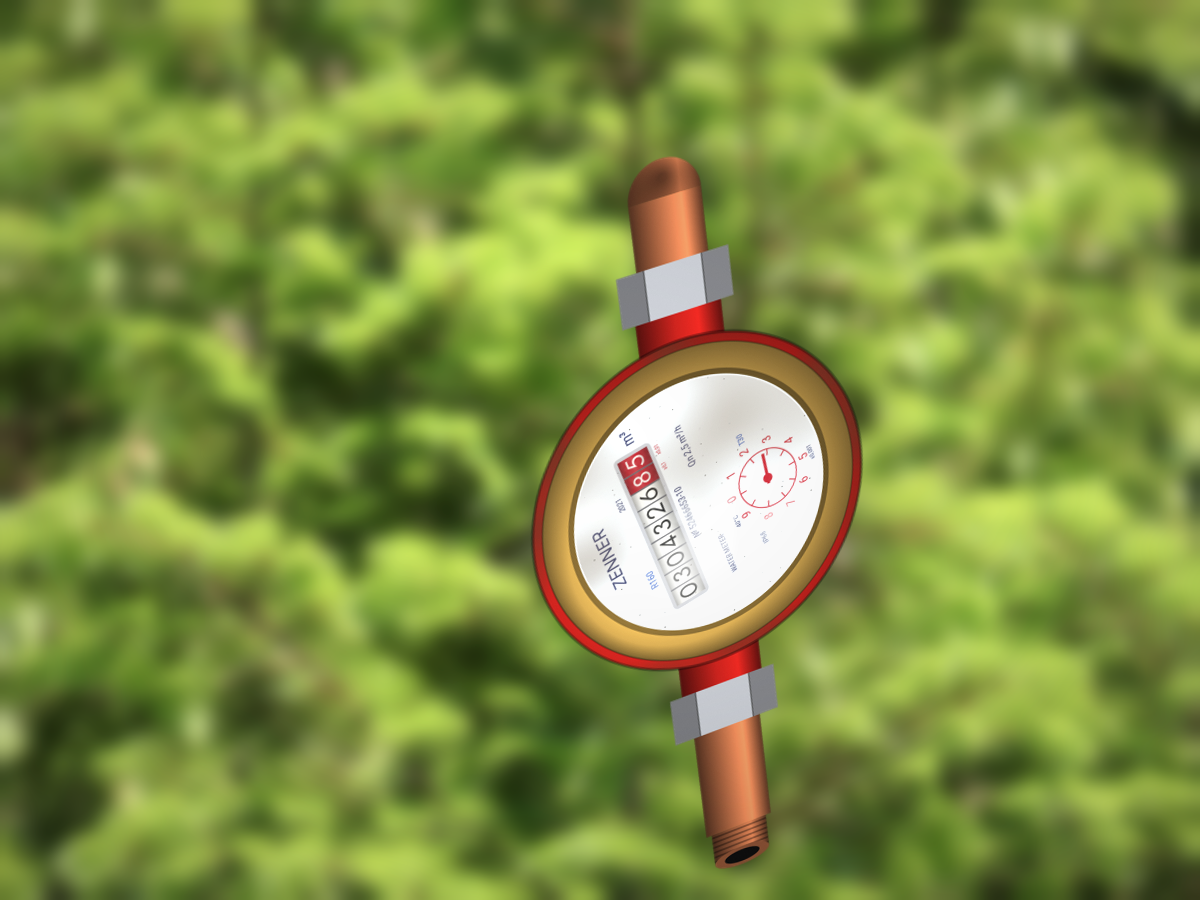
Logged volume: 304326.852m³
